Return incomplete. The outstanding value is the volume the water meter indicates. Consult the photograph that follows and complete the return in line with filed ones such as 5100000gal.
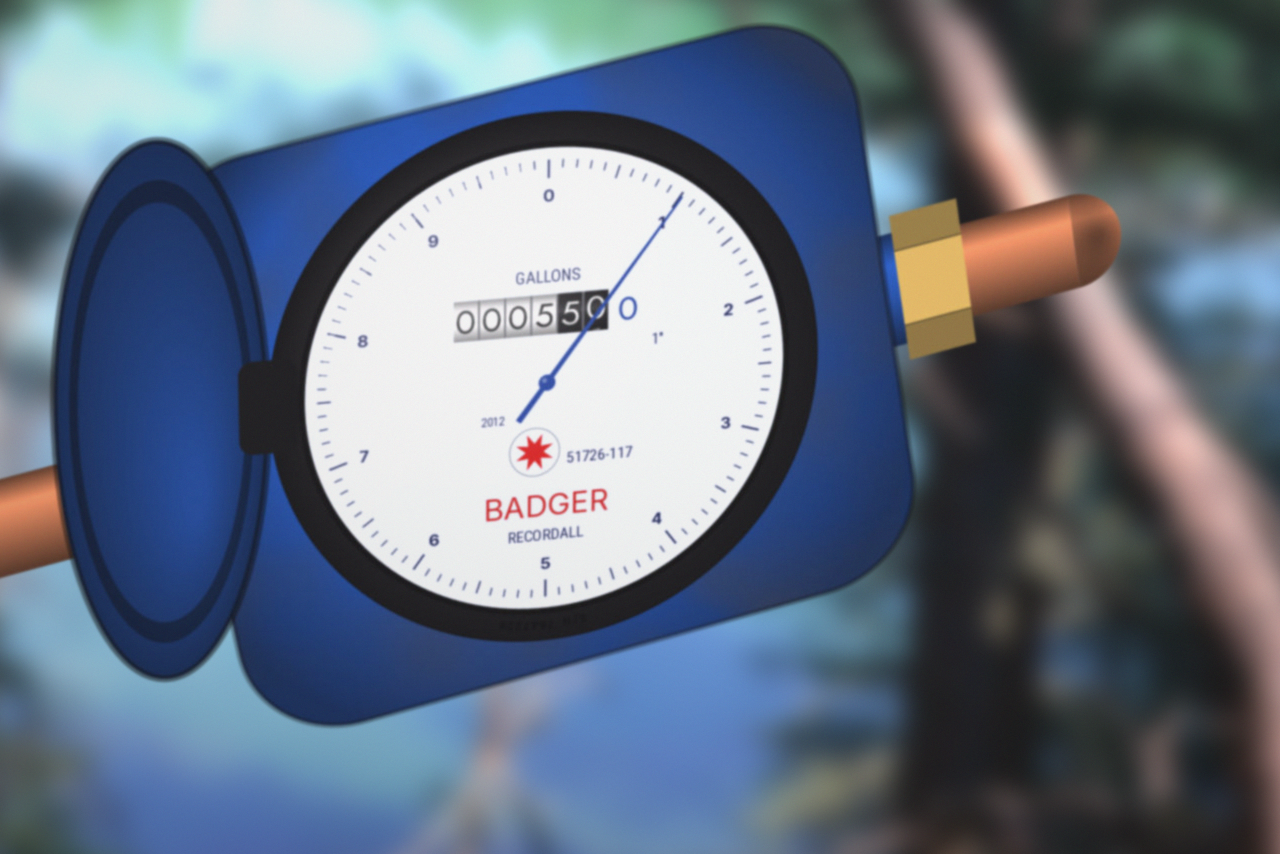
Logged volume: 5501.0gal
